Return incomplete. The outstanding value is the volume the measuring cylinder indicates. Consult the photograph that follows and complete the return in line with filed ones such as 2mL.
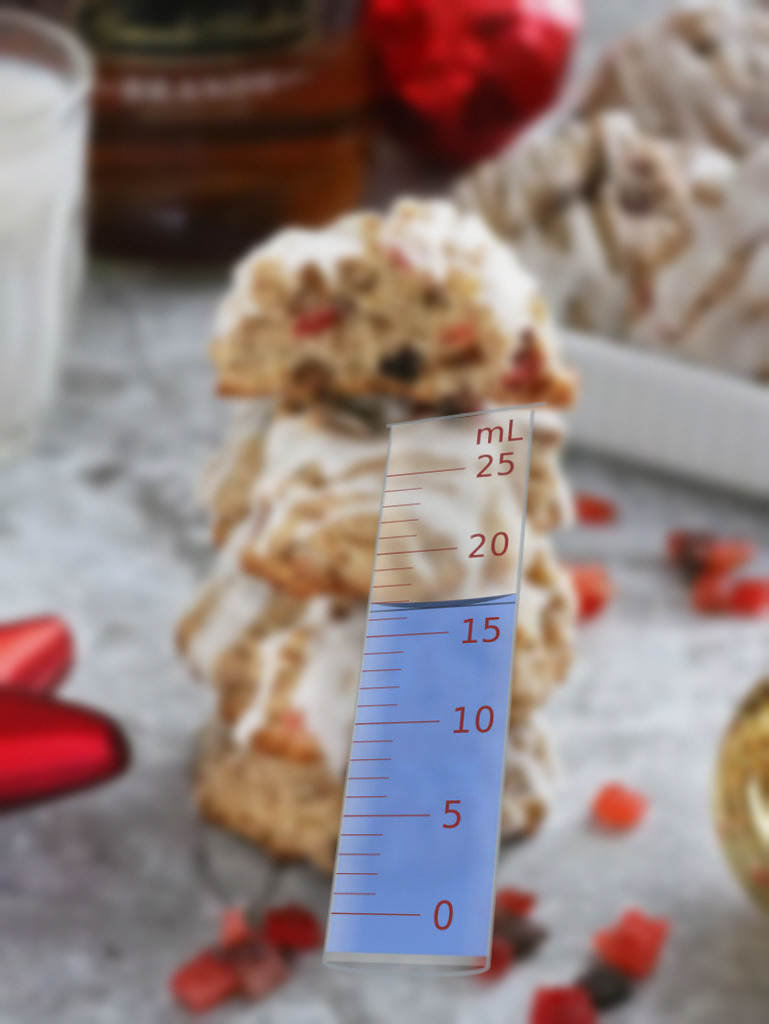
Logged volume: 16.5mL
